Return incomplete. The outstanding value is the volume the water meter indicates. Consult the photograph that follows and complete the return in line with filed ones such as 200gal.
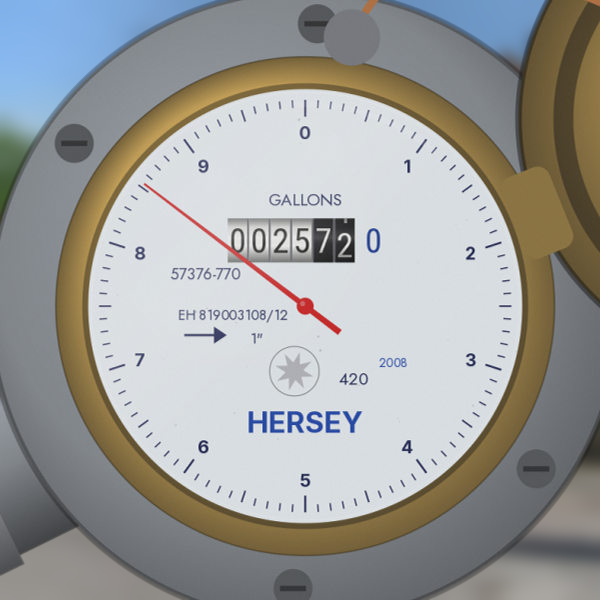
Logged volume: 25718.5gal
